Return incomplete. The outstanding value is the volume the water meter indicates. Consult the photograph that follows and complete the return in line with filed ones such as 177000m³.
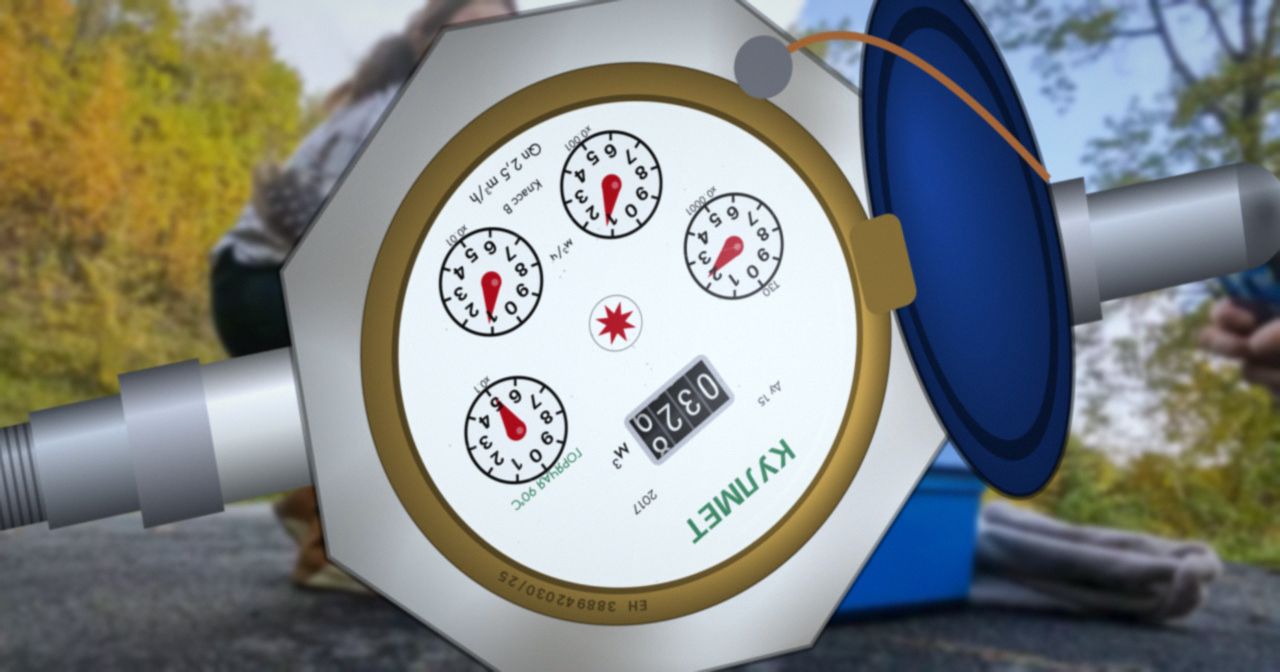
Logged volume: 328.5112m³
